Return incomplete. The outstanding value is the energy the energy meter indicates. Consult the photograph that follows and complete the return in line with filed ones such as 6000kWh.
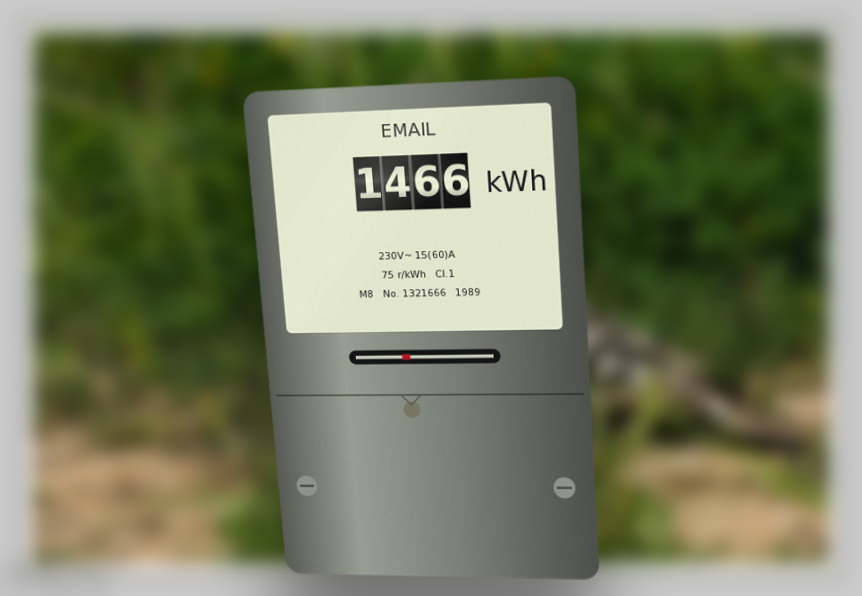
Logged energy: 1466kWh
